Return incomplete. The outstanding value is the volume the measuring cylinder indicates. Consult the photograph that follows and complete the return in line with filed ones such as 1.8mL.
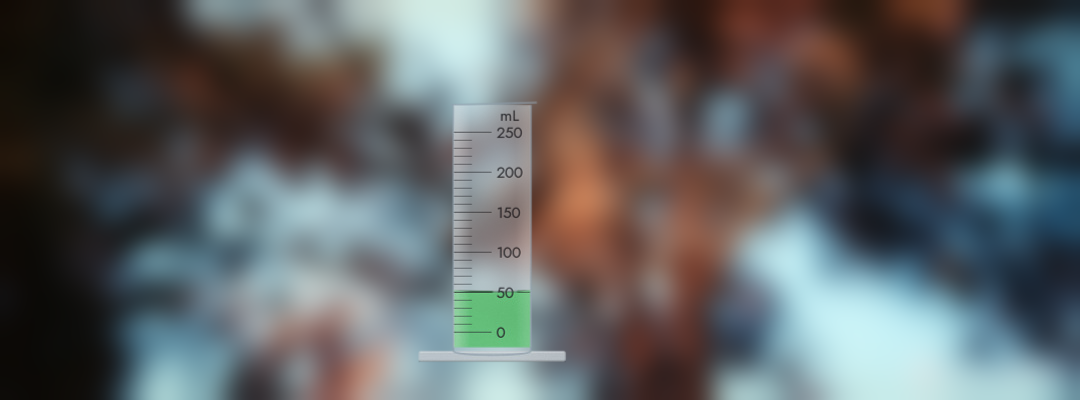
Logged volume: 50mL
